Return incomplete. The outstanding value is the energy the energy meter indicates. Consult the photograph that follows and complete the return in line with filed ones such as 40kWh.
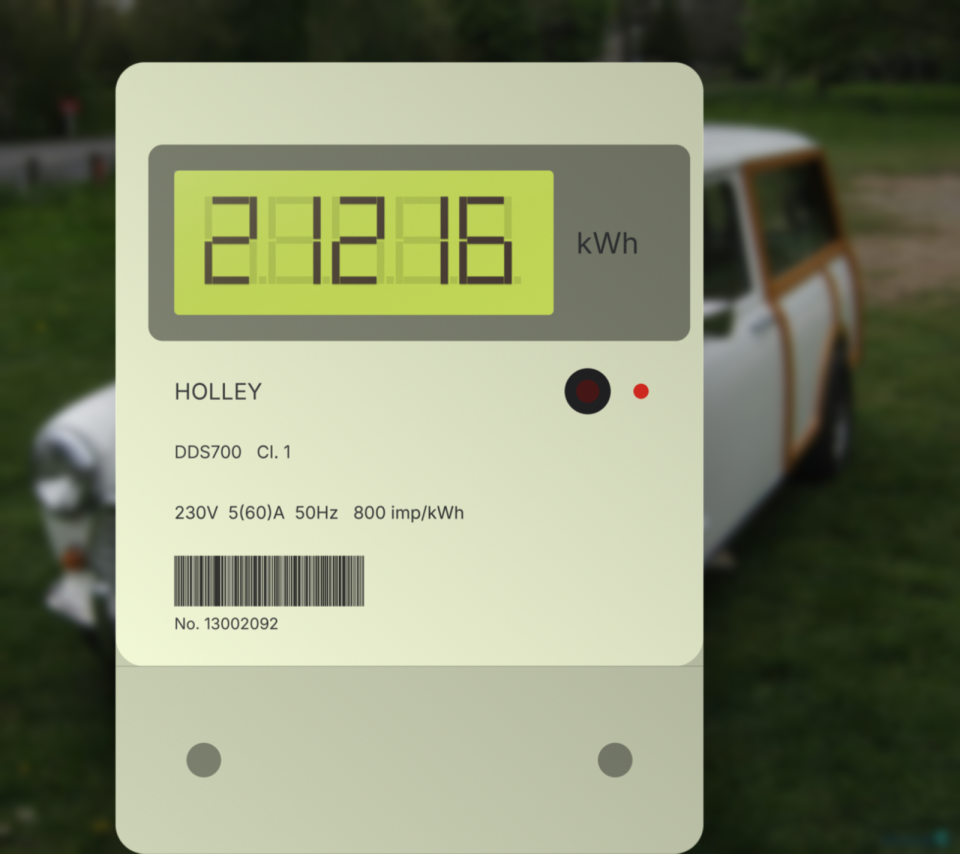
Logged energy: 21216kWh
